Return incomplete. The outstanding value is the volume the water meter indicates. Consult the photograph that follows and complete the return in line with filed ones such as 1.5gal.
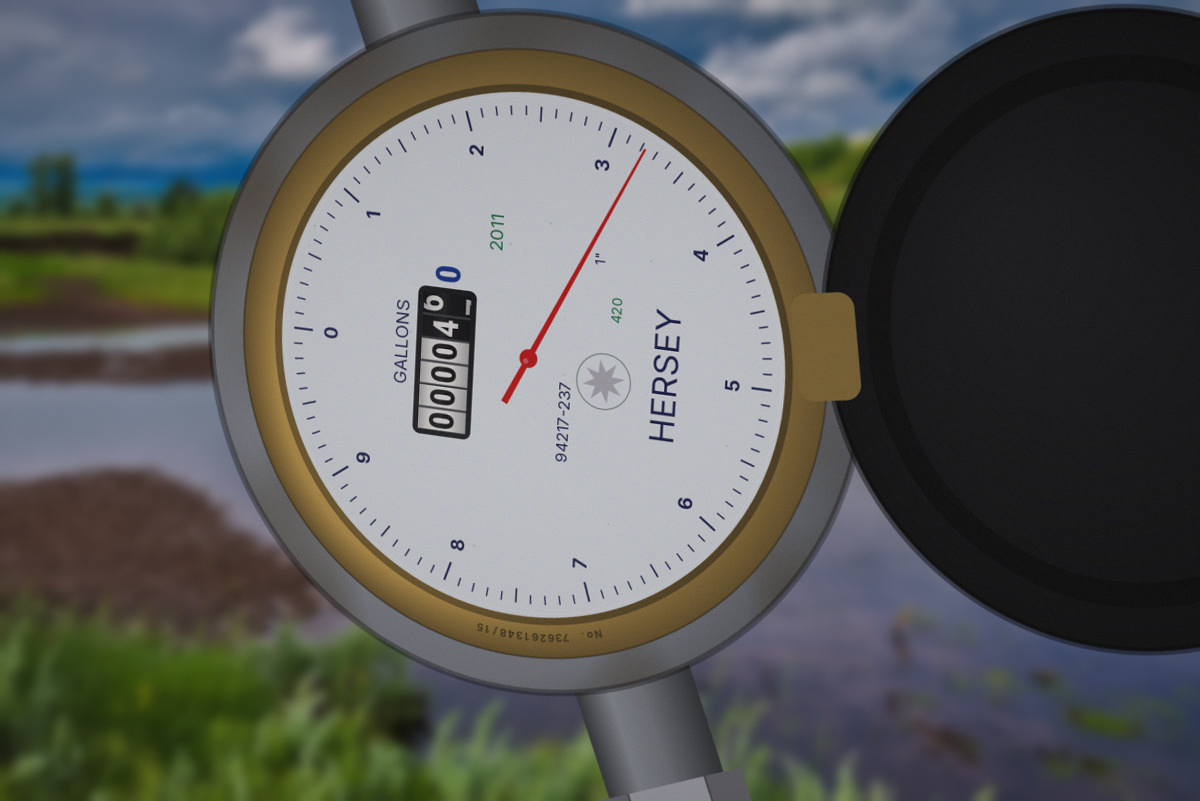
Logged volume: 463.2gal
